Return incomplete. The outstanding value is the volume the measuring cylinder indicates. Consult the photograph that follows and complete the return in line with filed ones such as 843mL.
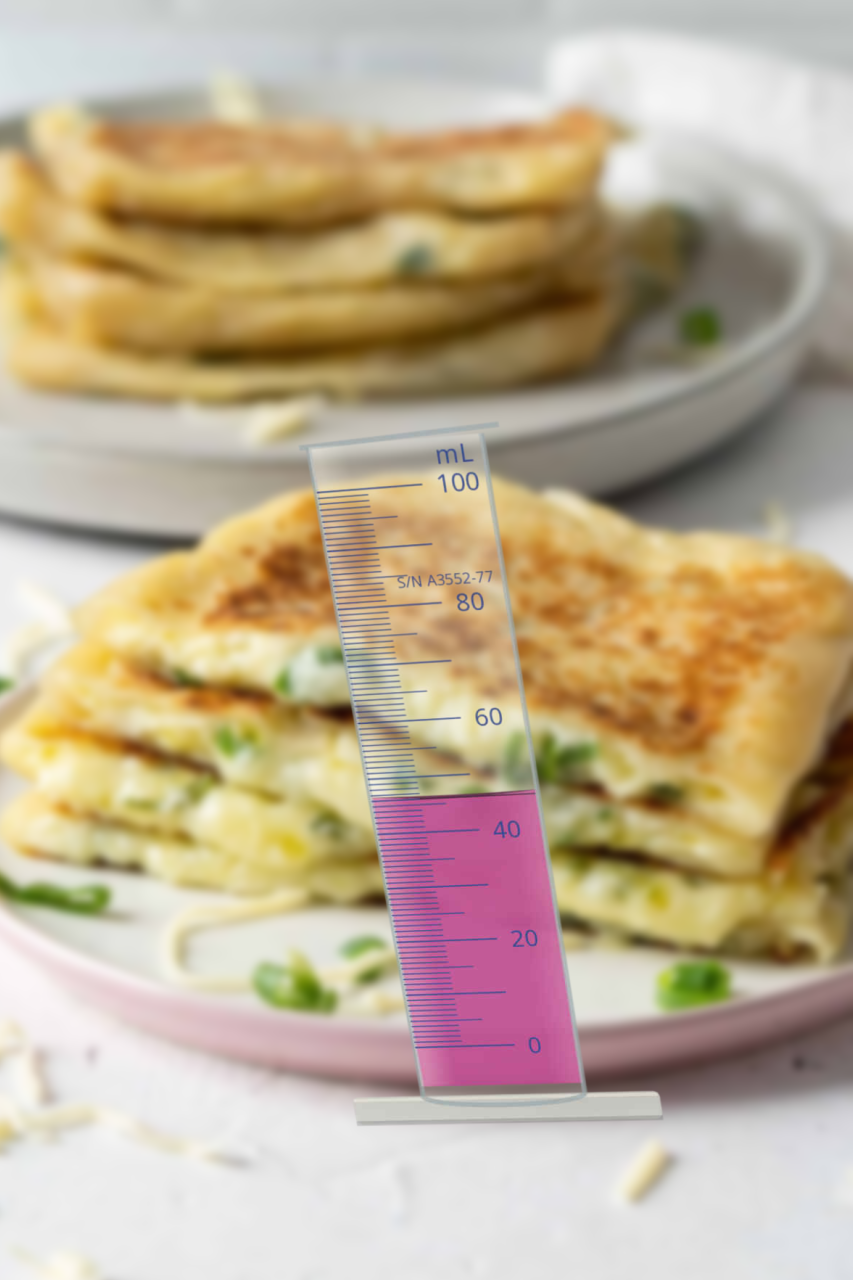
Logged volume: 46mL
